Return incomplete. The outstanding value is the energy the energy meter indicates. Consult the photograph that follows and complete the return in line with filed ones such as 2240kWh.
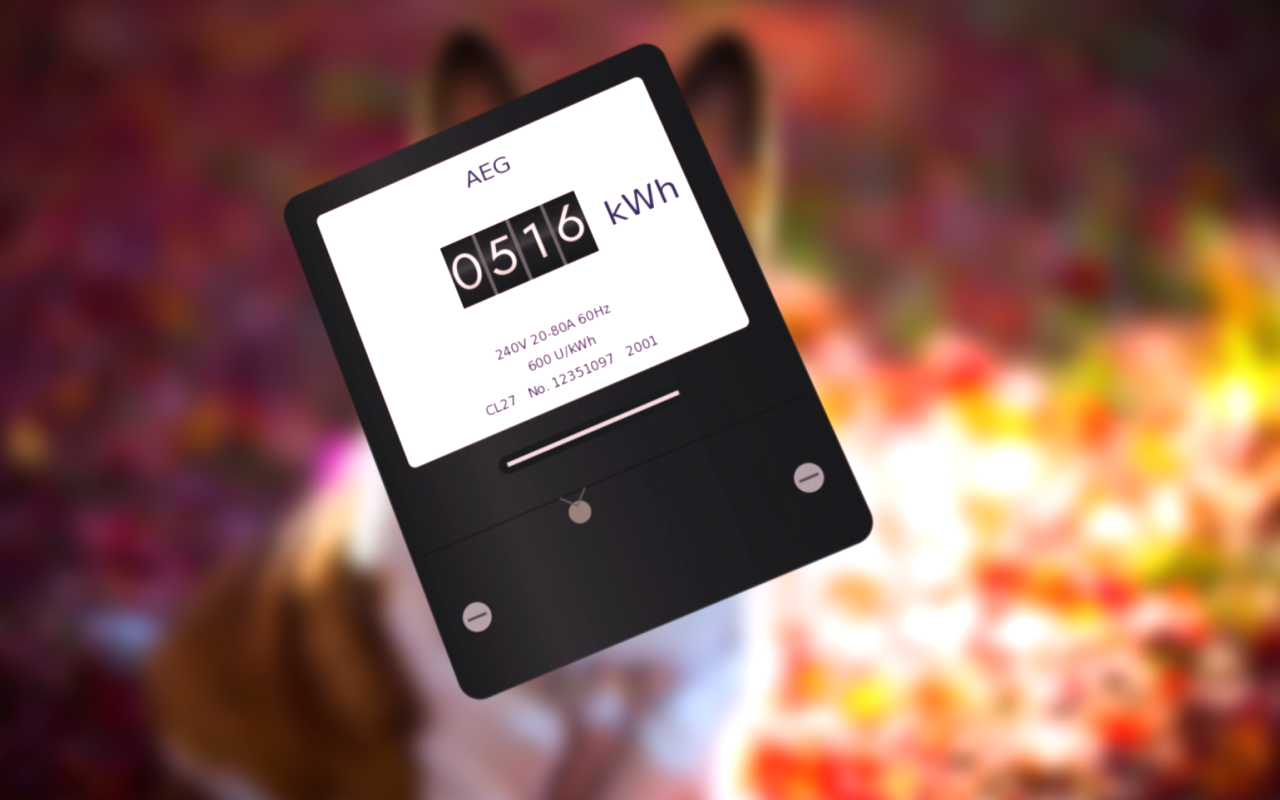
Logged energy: 516kWh
